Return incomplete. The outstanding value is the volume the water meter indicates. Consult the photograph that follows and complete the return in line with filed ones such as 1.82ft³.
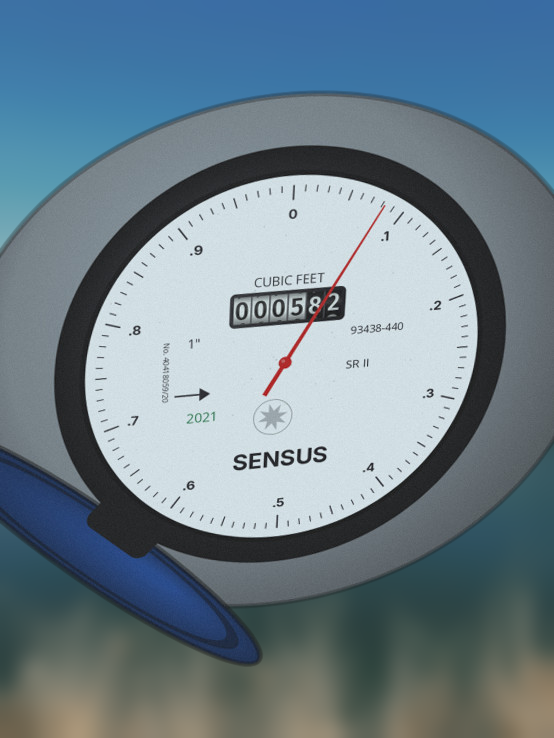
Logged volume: 582.08ft³
